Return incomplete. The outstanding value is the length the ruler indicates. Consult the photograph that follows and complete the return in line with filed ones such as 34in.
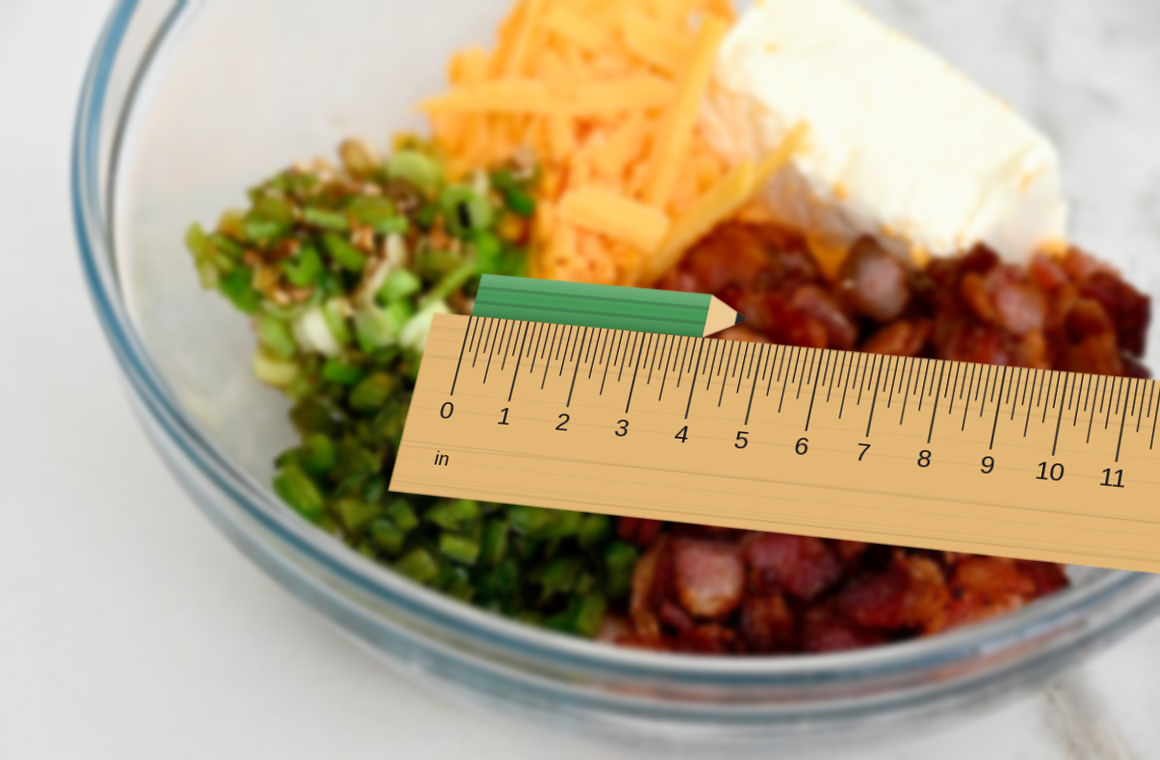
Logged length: 4.625in
